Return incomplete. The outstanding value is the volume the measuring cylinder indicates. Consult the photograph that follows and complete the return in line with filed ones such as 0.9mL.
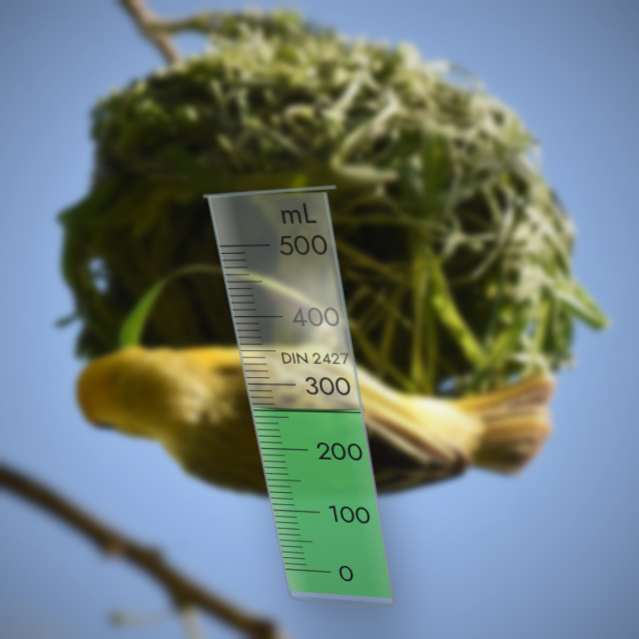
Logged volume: 260mL
